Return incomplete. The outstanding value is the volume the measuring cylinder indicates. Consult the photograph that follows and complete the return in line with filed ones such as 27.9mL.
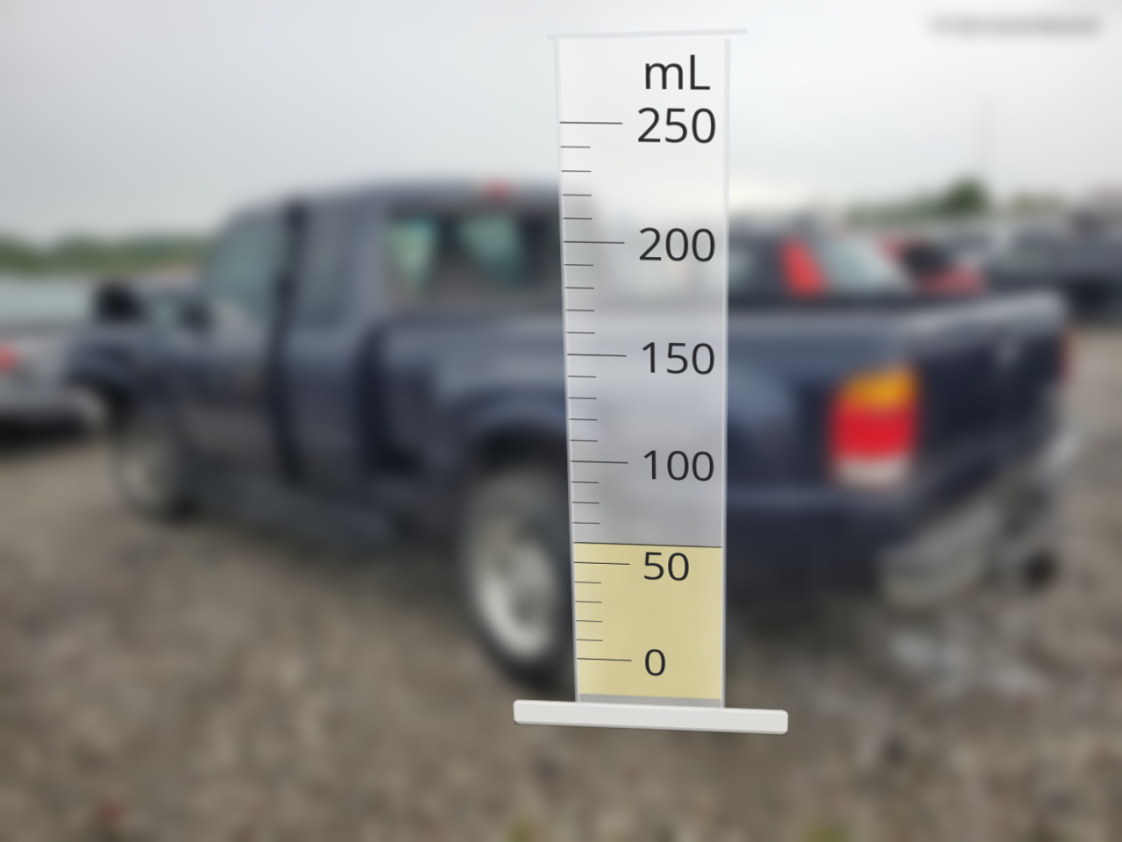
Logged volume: 60mL
